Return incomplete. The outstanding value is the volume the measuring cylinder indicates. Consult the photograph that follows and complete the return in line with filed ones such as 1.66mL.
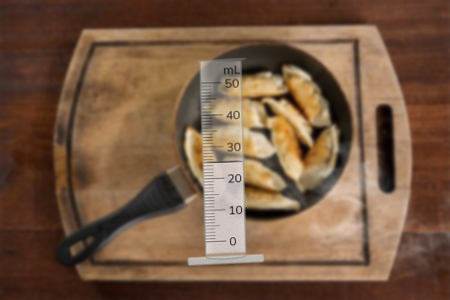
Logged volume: 25mL
